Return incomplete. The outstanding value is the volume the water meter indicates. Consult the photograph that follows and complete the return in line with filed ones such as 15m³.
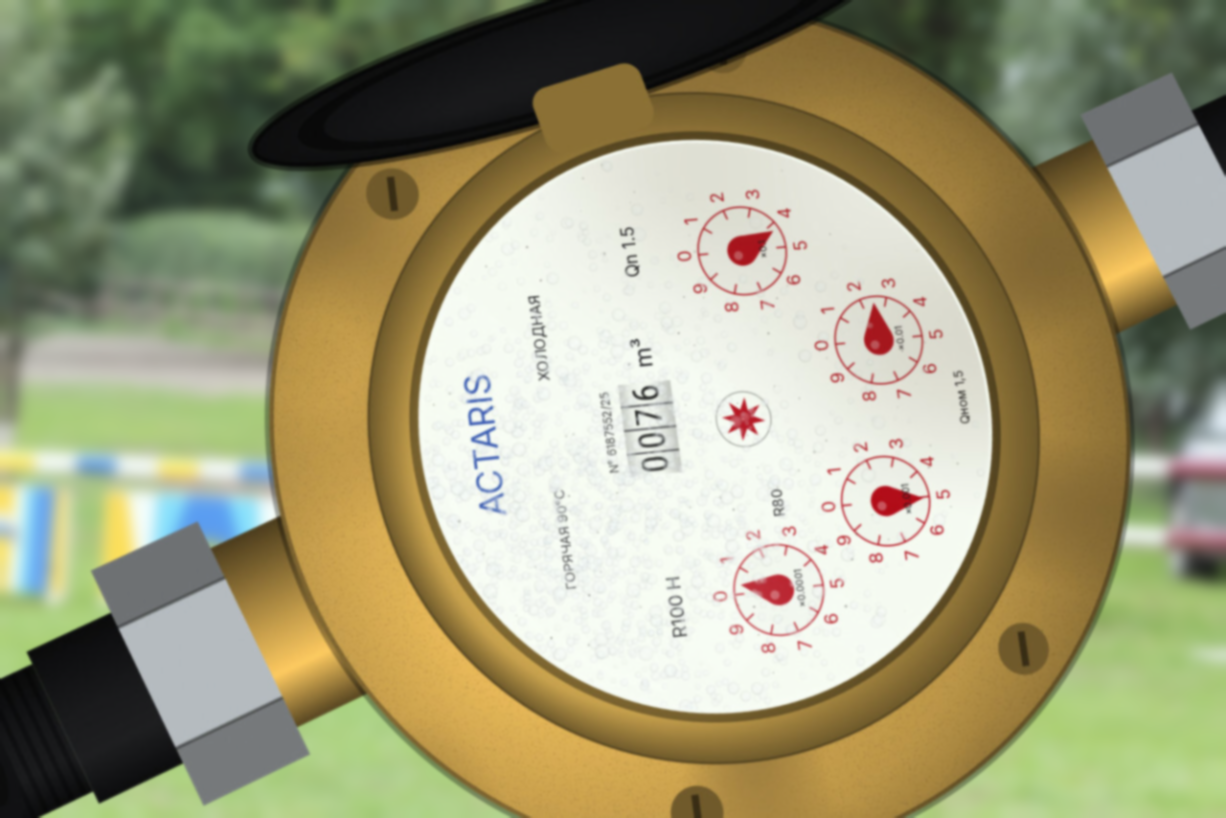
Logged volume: 76.4250m³
